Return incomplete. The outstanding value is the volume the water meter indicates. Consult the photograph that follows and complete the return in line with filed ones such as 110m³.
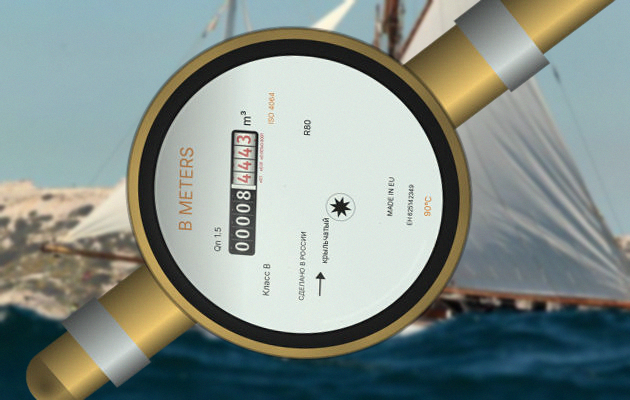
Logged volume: 8.4443m³
